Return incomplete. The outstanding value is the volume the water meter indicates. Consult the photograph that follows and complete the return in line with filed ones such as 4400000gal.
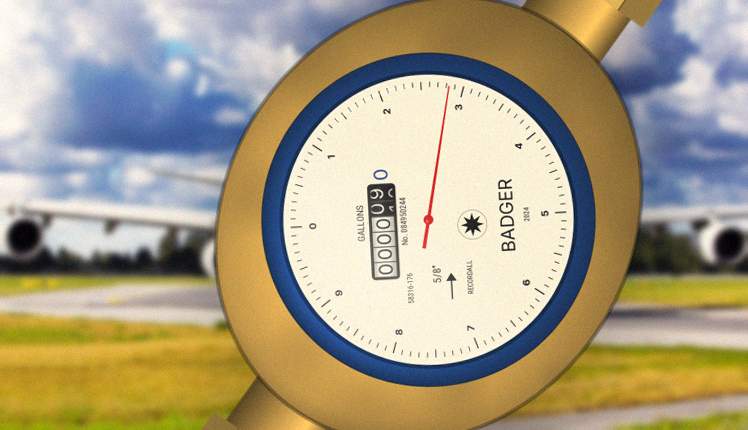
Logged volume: 92.8gal
